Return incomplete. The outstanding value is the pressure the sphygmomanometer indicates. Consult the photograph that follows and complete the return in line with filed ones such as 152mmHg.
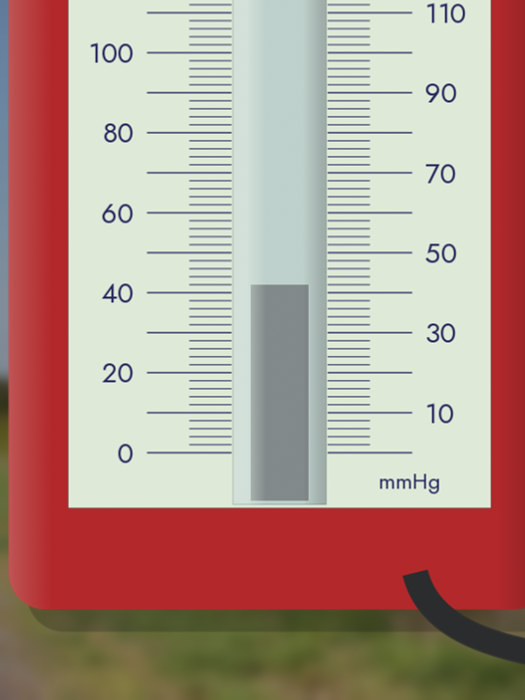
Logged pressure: 42mmHg
